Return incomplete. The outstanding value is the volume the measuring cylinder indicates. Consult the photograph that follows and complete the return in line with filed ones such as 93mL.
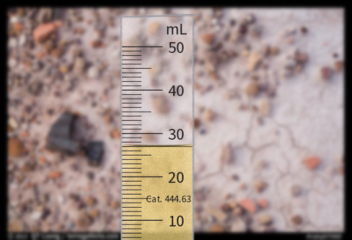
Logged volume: 27mL
